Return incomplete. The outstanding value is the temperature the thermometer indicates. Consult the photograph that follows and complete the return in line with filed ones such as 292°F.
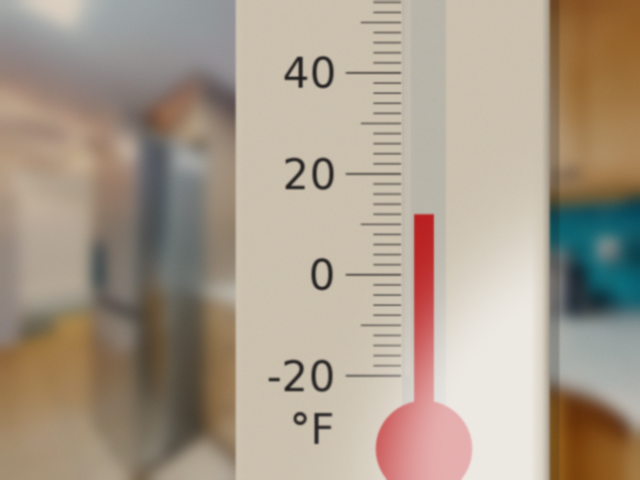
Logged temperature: 12°F
